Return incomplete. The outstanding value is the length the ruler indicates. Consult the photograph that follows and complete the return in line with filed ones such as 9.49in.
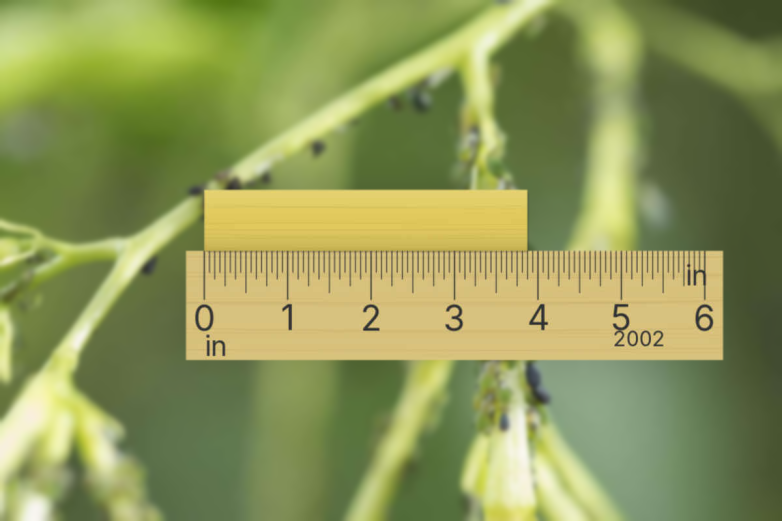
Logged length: 3.875in
